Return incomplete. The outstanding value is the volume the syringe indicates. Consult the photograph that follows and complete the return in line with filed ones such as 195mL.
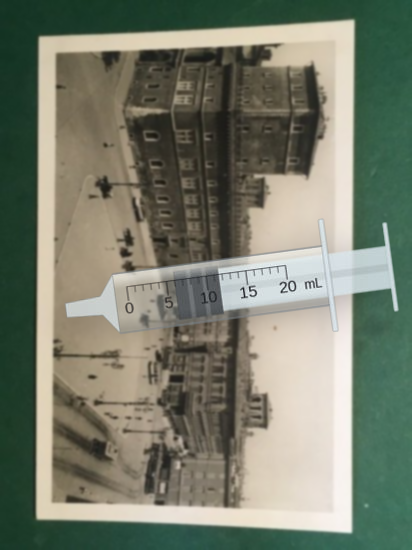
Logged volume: 6mL
